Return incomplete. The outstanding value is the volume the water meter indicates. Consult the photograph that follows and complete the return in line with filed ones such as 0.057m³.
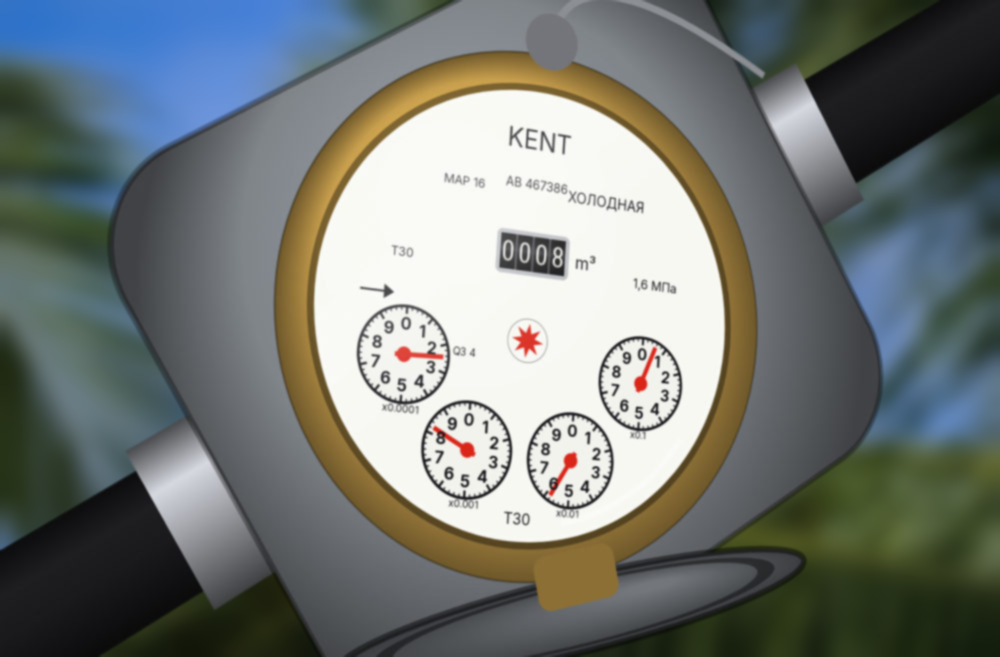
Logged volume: 8.0582m³
